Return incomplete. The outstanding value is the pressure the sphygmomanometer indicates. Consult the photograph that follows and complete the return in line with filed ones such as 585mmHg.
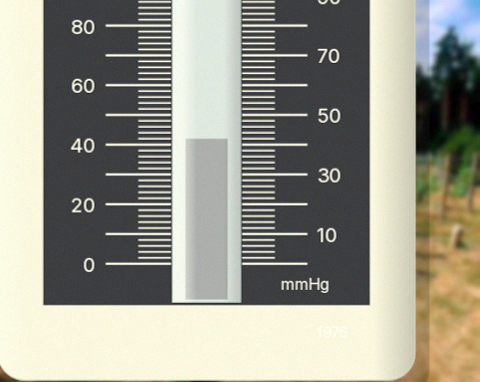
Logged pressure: 42mmHg
